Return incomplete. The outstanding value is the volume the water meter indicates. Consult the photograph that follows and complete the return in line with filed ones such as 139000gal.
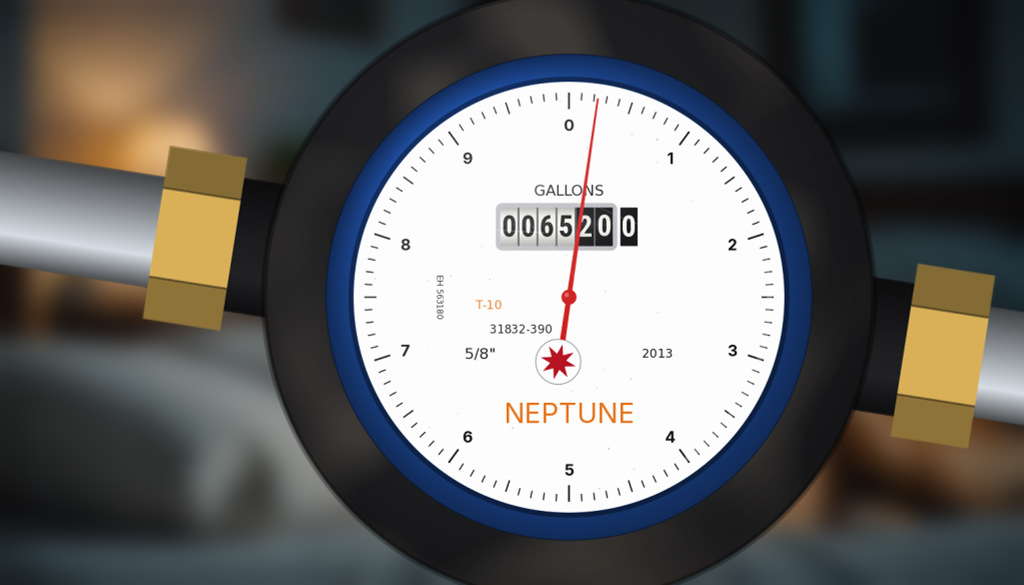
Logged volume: 65200.2gal
